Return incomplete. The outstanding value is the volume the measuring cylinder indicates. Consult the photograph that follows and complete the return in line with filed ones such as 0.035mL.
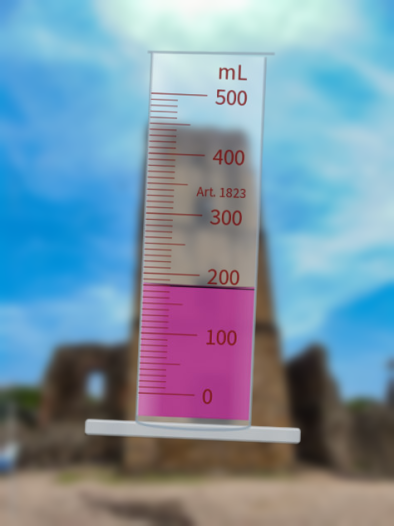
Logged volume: 180mL
